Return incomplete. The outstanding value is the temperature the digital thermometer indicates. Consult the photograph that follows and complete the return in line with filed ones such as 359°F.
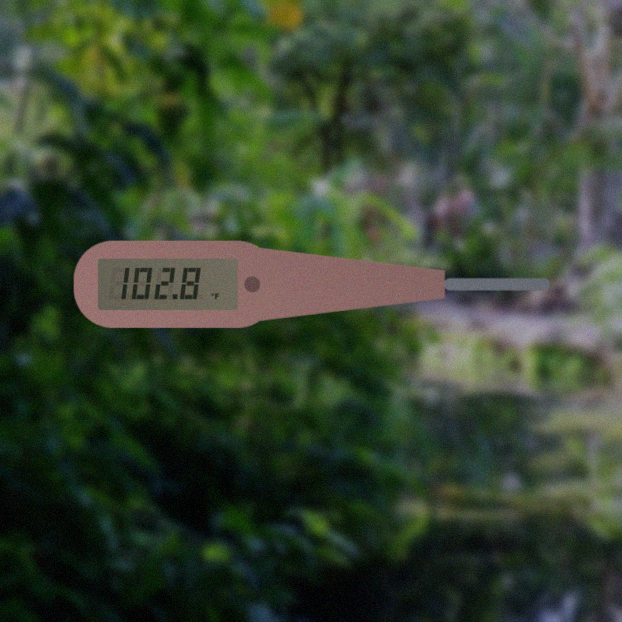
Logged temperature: 102.8°F
